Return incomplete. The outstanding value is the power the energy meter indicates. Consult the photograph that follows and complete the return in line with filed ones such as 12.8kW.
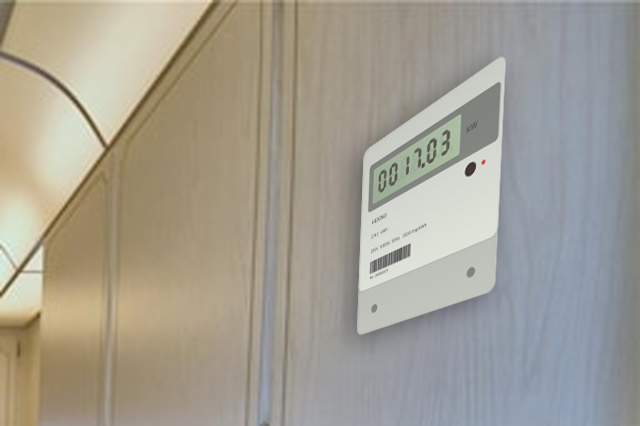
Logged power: 17.03kW
